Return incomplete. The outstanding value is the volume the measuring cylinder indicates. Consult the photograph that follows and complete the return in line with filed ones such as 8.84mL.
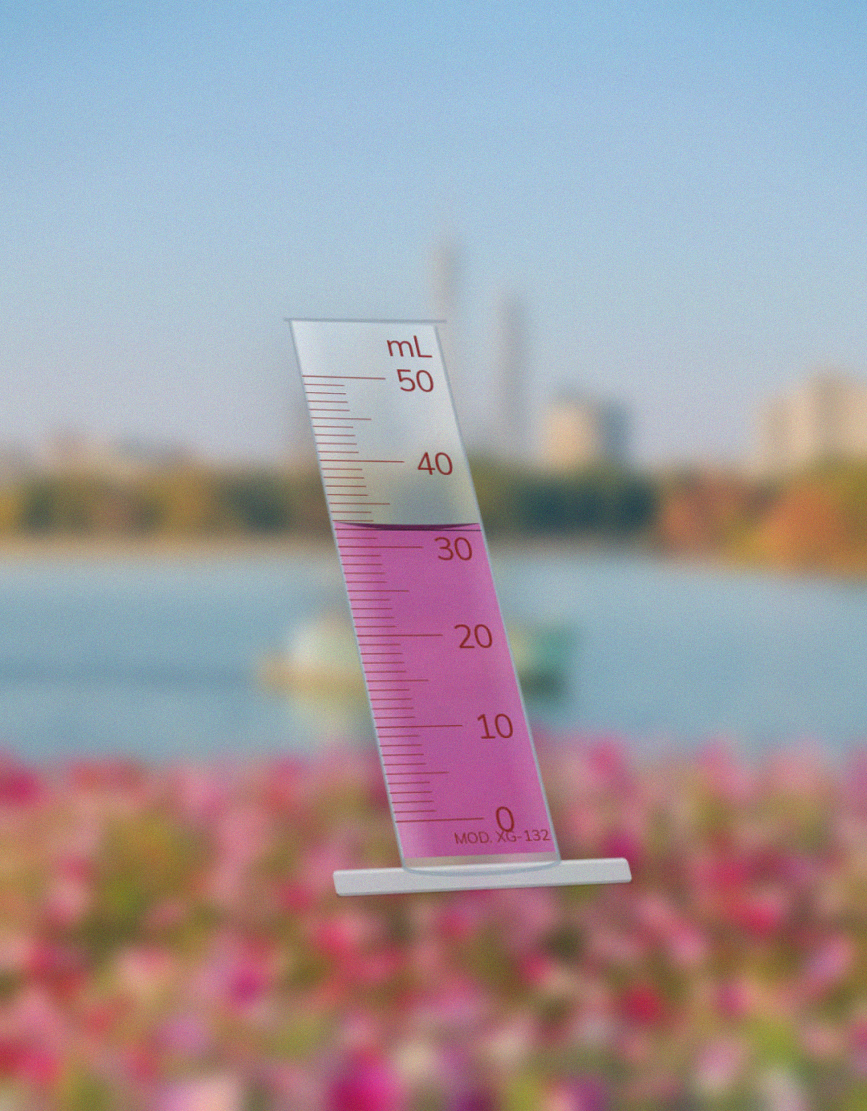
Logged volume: 32mL
